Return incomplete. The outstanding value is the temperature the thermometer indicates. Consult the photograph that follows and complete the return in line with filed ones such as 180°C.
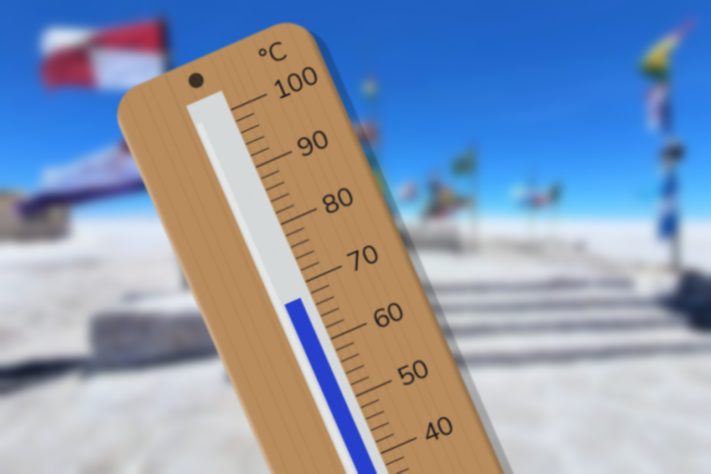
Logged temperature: 68°C
